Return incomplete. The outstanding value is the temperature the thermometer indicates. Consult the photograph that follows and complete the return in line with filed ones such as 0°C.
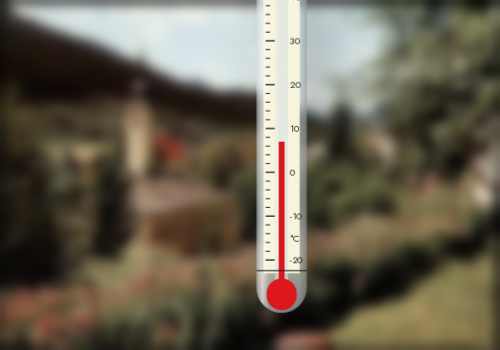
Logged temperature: 7°C
